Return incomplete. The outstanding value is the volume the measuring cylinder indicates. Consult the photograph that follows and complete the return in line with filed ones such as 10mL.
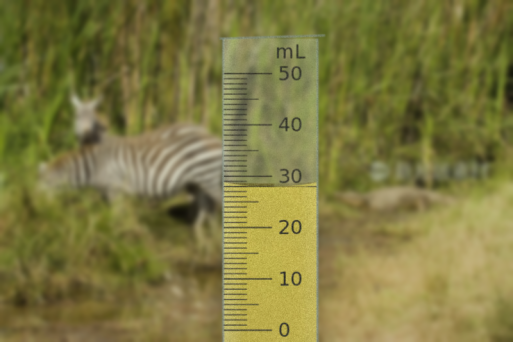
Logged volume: 28mL
